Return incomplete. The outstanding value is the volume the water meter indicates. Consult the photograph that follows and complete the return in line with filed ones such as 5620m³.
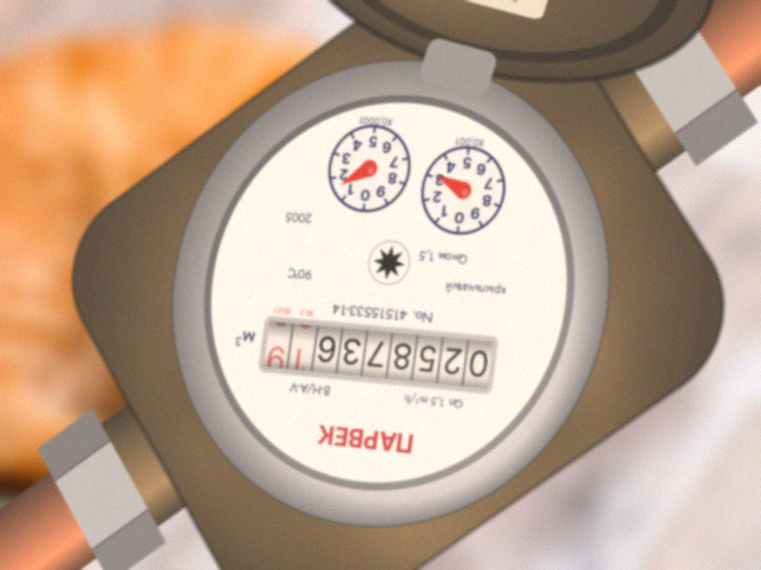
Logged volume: 258736.1931m³
